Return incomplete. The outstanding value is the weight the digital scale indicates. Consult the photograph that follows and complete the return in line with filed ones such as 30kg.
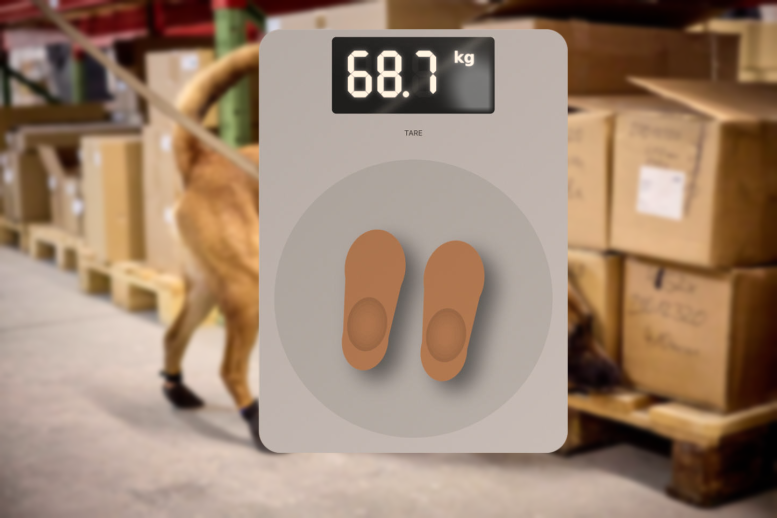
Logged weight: 68.7kg
